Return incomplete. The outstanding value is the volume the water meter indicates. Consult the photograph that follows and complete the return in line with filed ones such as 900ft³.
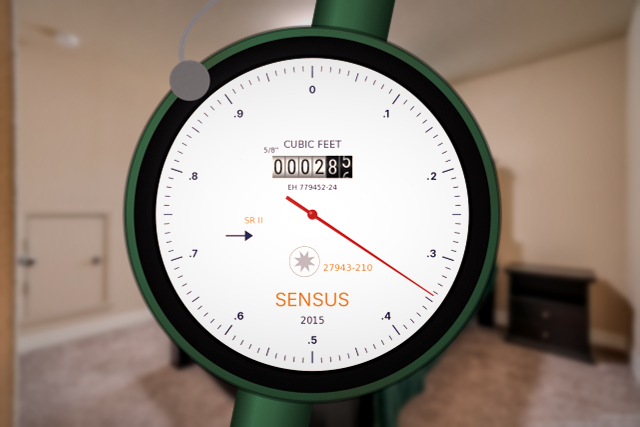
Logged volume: 285.34ft³
